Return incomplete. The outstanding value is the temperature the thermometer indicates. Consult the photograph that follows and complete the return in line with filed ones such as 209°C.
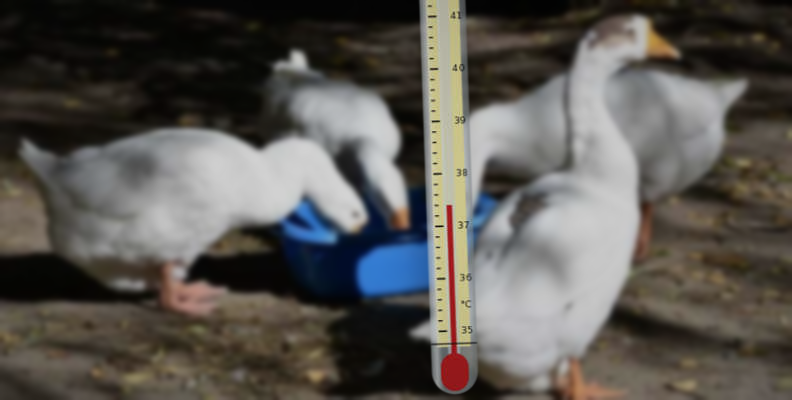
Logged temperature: 37.4°C
